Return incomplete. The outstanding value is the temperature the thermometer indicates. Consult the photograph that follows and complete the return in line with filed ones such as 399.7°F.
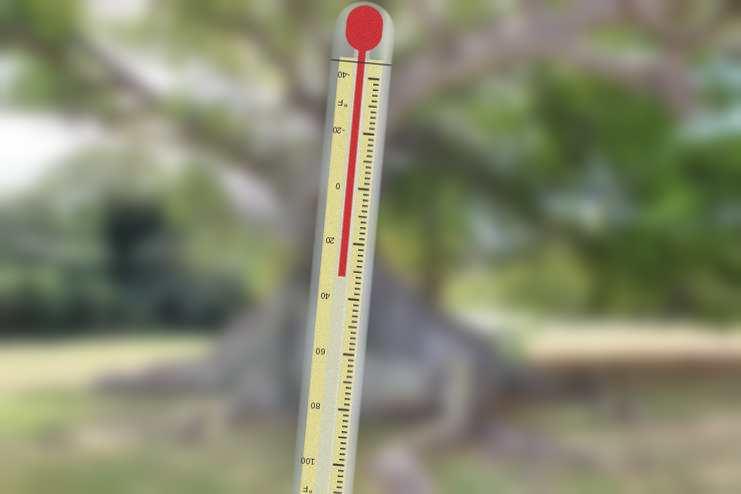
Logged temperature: 32°F
